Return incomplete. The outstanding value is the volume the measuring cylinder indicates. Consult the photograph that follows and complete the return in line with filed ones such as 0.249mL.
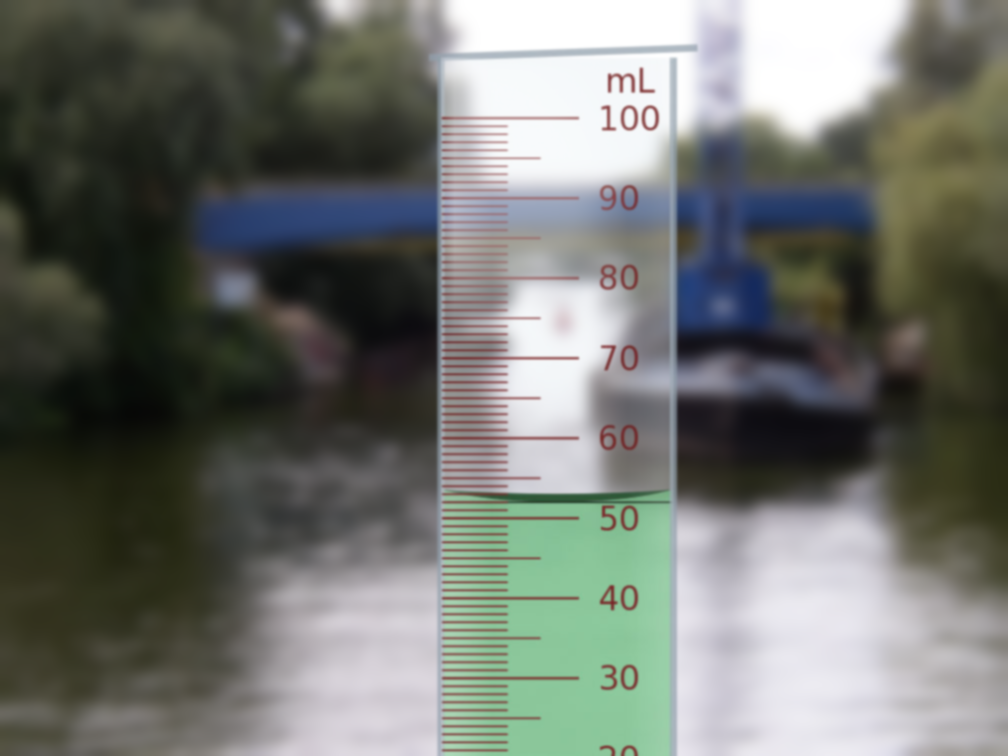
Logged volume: 52mL
